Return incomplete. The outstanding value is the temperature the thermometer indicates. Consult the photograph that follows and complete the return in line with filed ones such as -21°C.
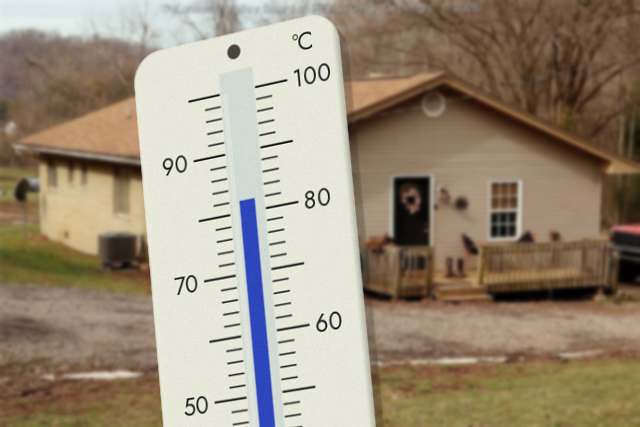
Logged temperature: 82°C
